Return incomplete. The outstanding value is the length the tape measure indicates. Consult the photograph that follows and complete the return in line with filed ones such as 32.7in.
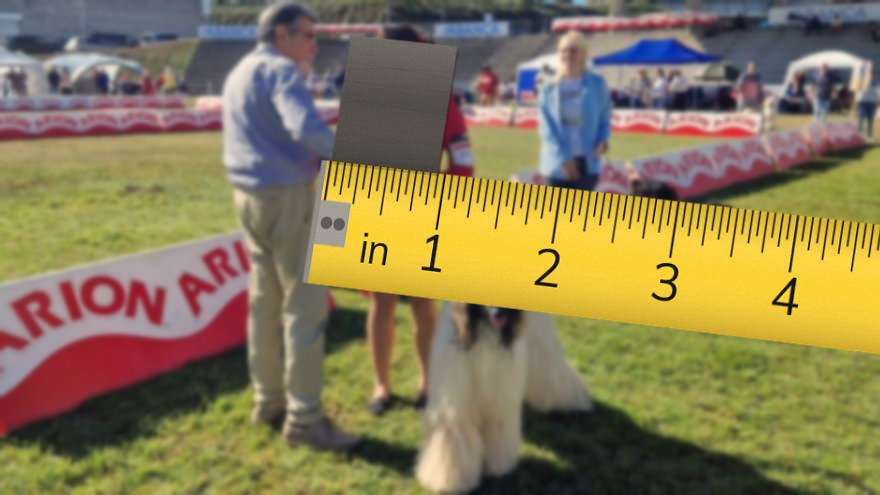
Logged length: 0.9375in
